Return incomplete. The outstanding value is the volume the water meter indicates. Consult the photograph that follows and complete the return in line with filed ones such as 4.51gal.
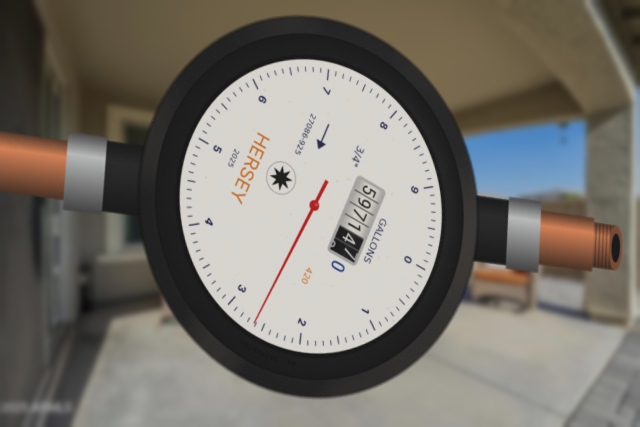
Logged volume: 5971472.6gal
